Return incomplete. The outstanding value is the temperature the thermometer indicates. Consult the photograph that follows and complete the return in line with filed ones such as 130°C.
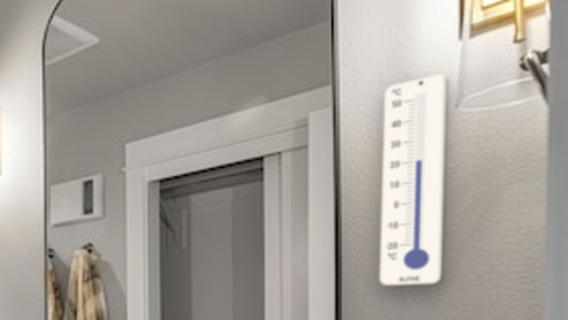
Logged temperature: 20°C
